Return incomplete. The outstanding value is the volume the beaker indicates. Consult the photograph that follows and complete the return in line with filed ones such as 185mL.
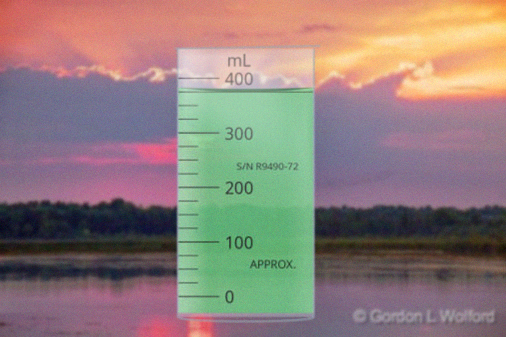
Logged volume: 375mL
